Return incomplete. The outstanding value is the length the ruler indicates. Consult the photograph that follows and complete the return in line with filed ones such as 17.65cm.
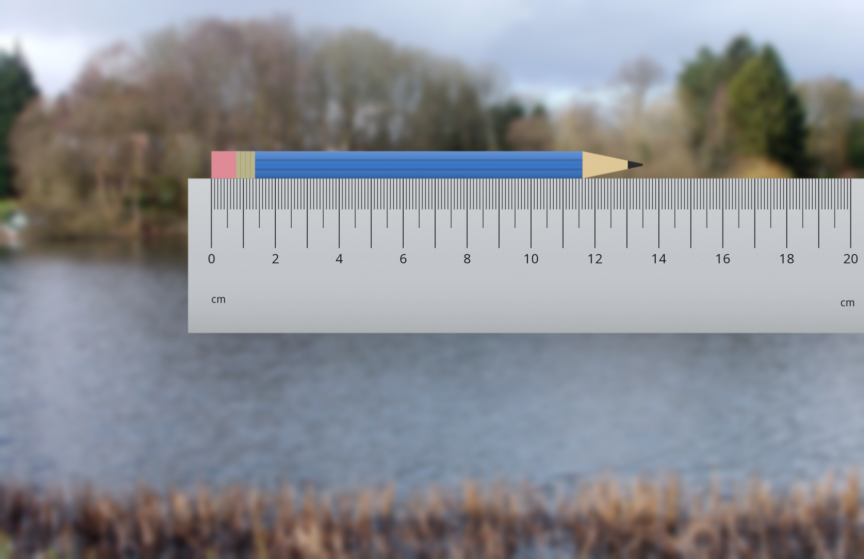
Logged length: 13.5cm
